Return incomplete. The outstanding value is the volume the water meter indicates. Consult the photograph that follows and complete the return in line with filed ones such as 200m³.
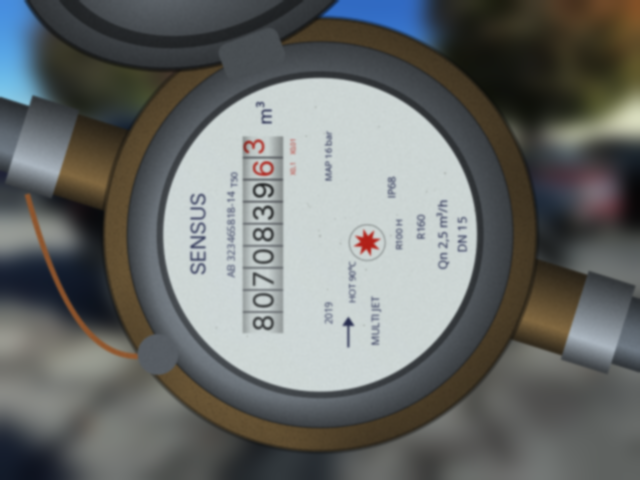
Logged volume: 8070839.63m³
